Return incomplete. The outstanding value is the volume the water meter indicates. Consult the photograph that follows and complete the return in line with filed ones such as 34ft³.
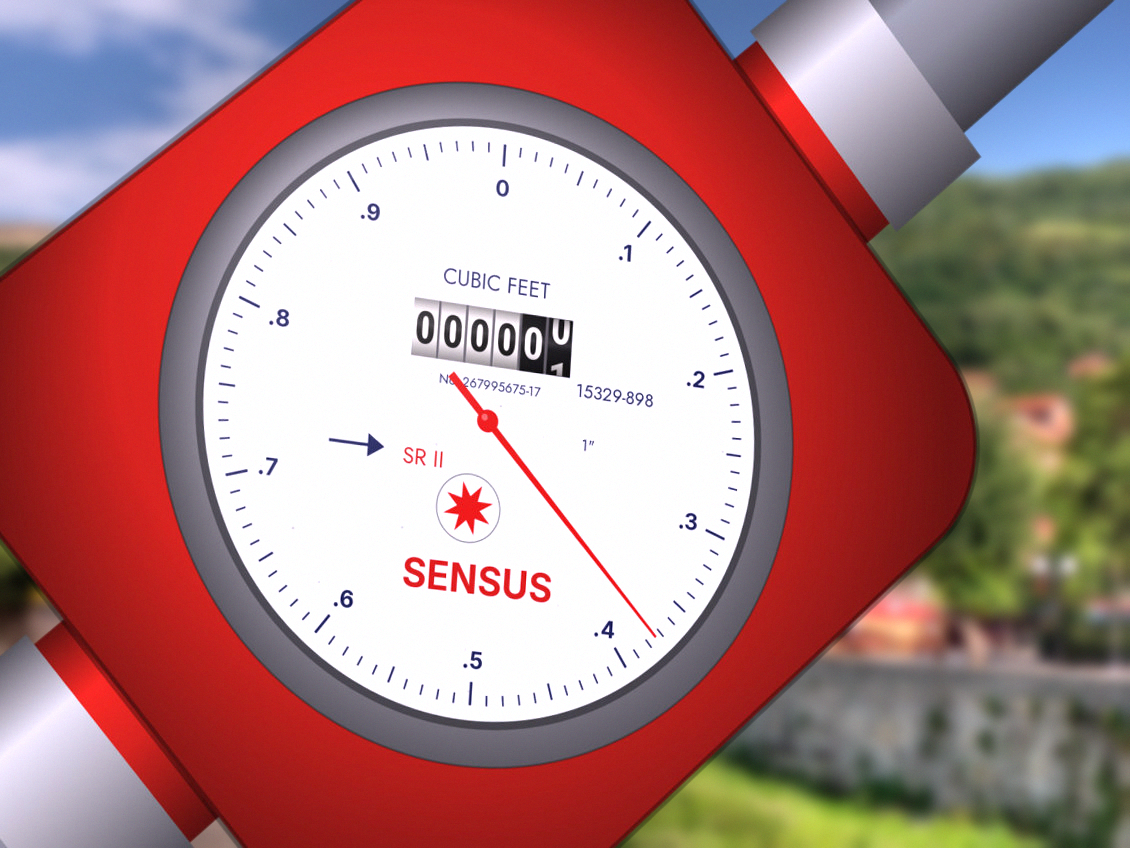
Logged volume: 0.37ft³
